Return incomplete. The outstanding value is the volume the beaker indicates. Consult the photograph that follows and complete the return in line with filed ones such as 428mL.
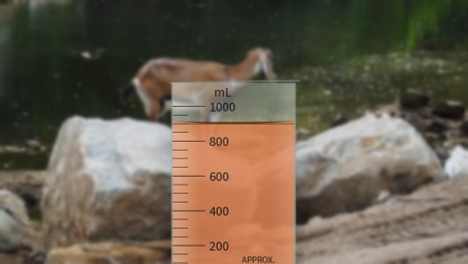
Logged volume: 900mL
